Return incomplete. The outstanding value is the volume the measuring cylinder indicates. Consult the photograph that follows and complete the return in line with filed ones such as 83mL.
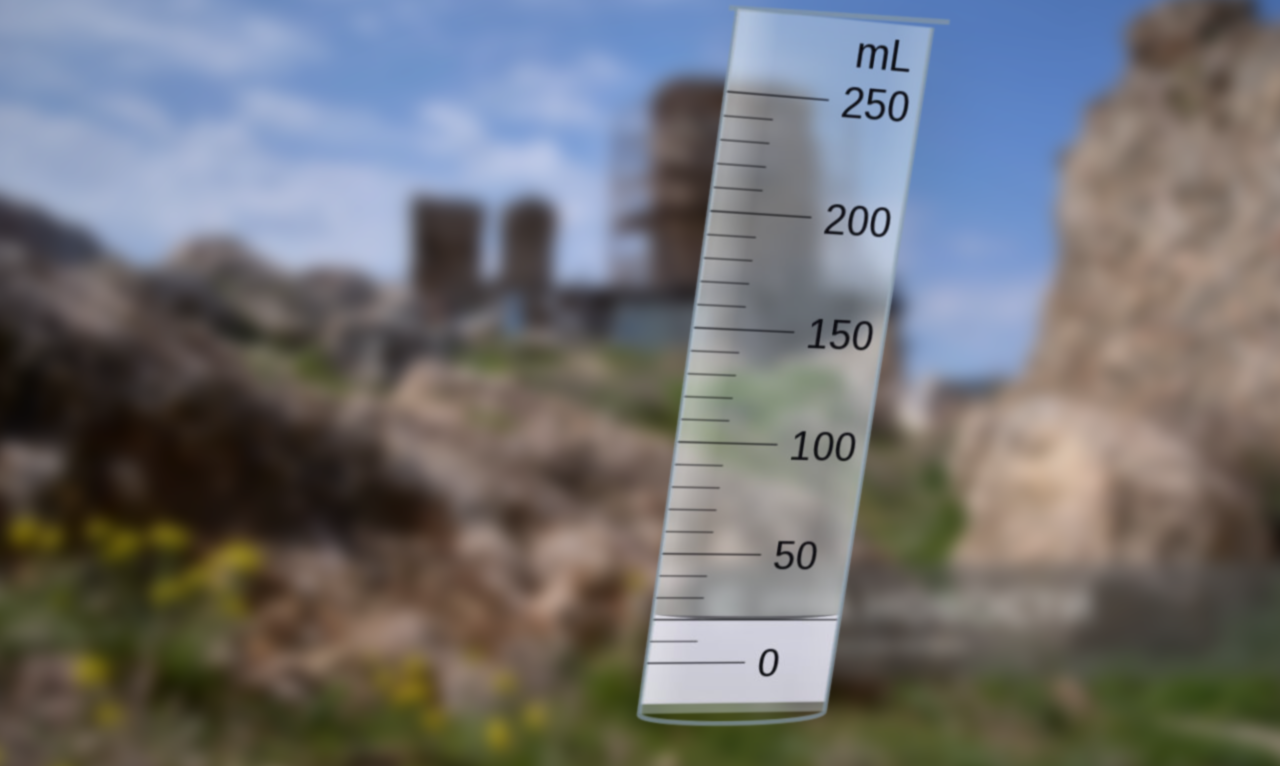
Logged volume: 20mL
